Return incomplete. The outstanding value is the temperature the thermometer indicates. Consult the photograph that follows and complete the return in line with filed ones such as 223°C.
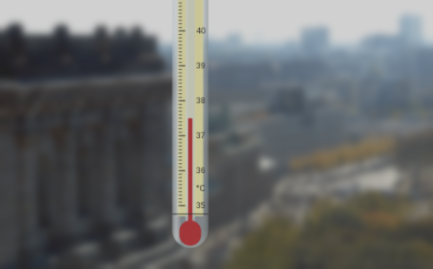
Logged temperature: 37.5°C
